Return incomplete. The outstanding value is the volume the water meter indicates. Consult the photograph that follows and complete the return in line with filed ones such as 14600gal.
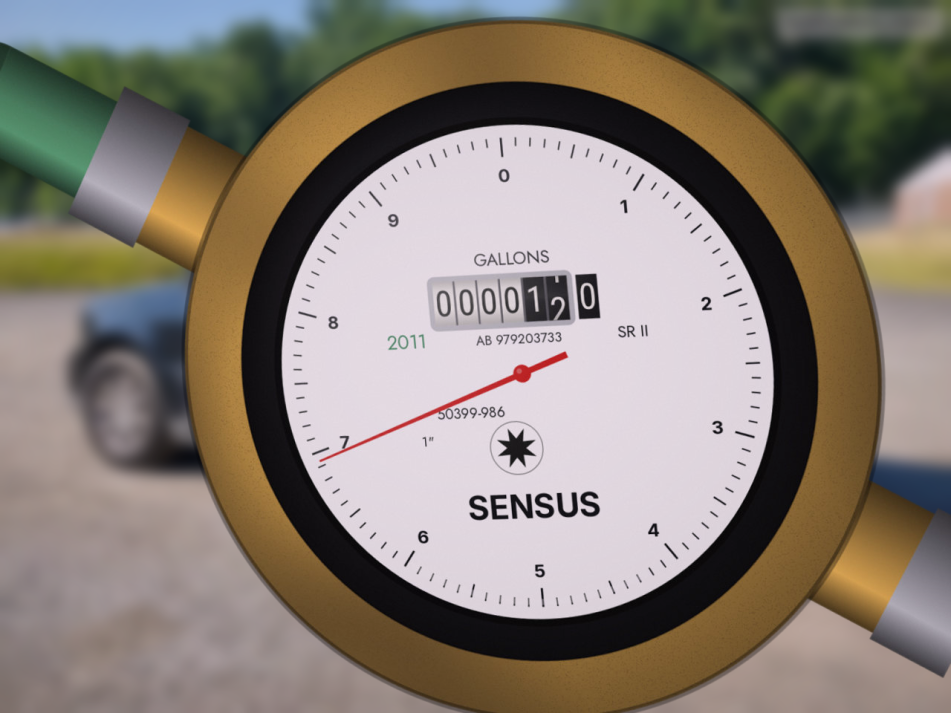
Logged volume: 116.9gal
